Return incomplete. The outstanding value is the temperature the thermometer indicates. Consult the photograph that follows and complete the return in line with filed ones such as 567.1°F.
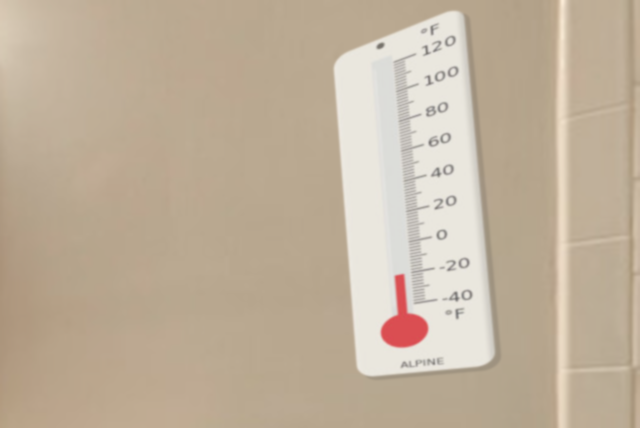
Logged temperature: -20°F
